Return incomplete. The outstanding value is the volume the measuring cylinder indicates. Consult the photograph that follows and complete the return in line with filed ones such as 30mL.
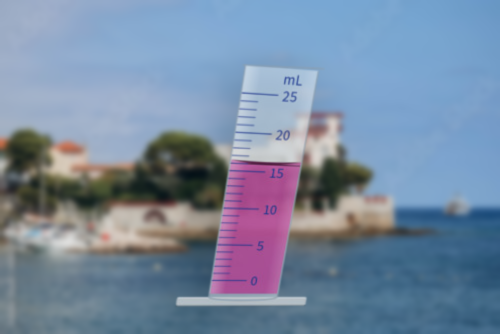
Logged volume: 16mL
